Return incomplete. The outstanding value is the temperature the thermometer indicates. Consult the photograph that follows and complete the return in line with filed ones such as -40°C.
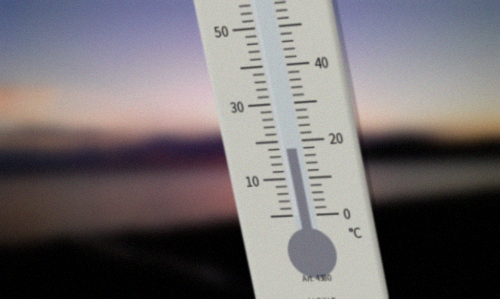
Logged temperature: 18°C
